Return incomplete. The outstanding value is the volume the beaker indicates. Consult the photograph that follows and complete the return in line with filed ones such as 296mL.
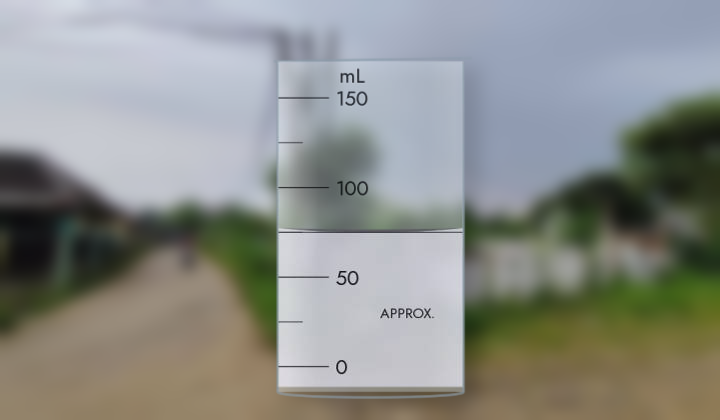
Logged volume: 75mL
